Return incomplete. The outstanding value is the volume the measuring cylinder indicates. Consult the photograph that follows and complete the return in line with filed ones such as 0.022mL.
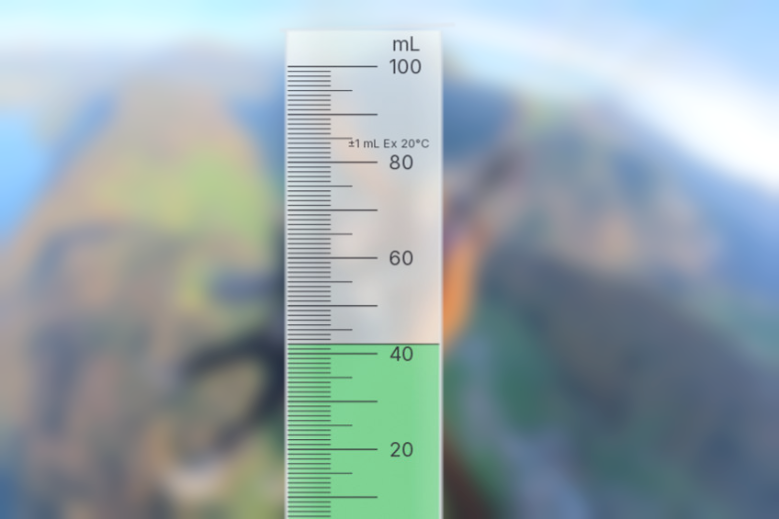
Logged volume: 42mL
